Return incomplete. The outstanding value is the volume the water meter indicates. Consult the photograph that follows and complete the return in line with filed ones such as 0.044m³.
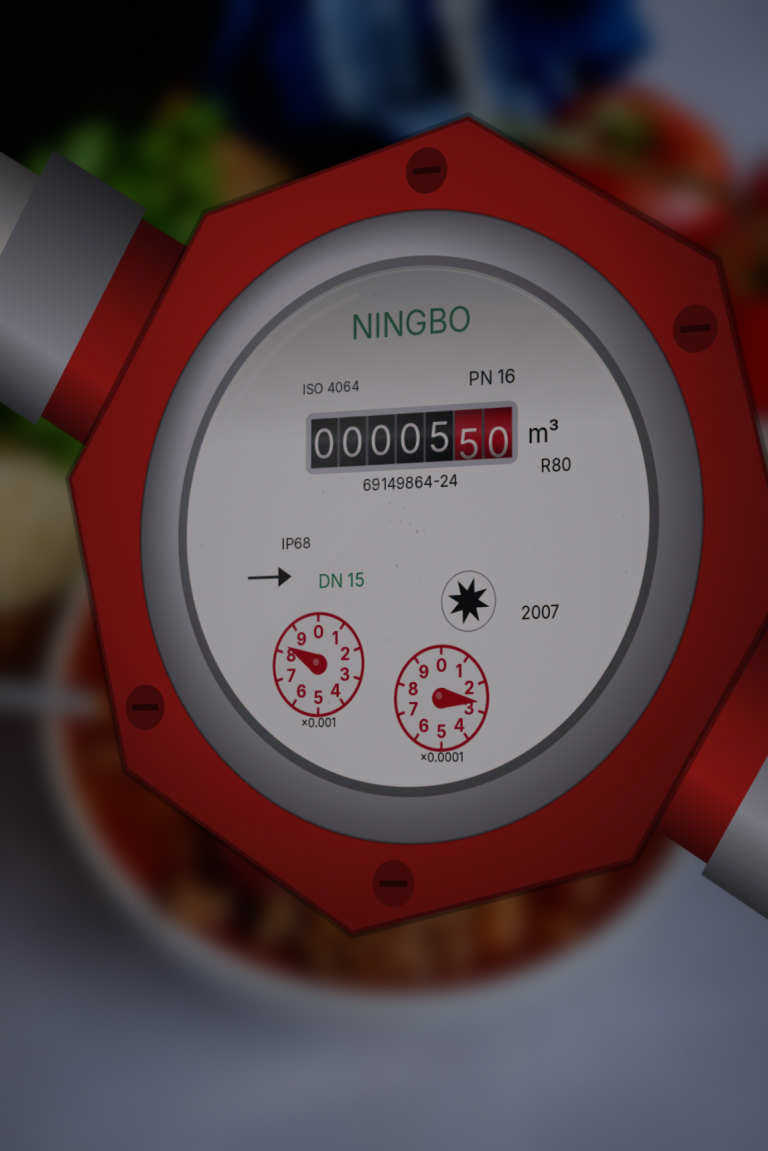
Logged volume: 5.4982m³
